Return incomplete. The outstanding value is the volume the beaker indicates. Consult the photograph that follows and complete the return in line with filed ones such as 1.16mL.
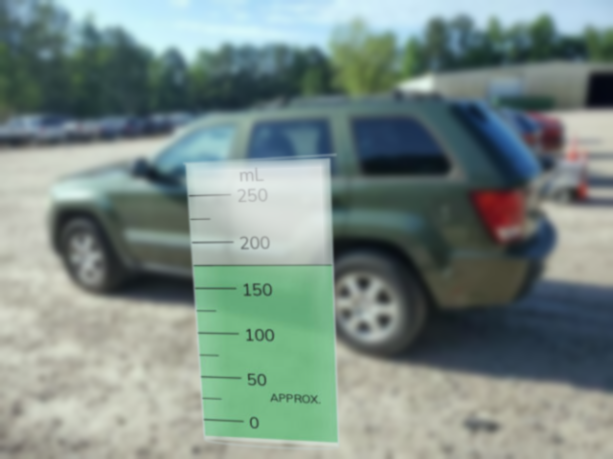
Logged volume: 175mL
